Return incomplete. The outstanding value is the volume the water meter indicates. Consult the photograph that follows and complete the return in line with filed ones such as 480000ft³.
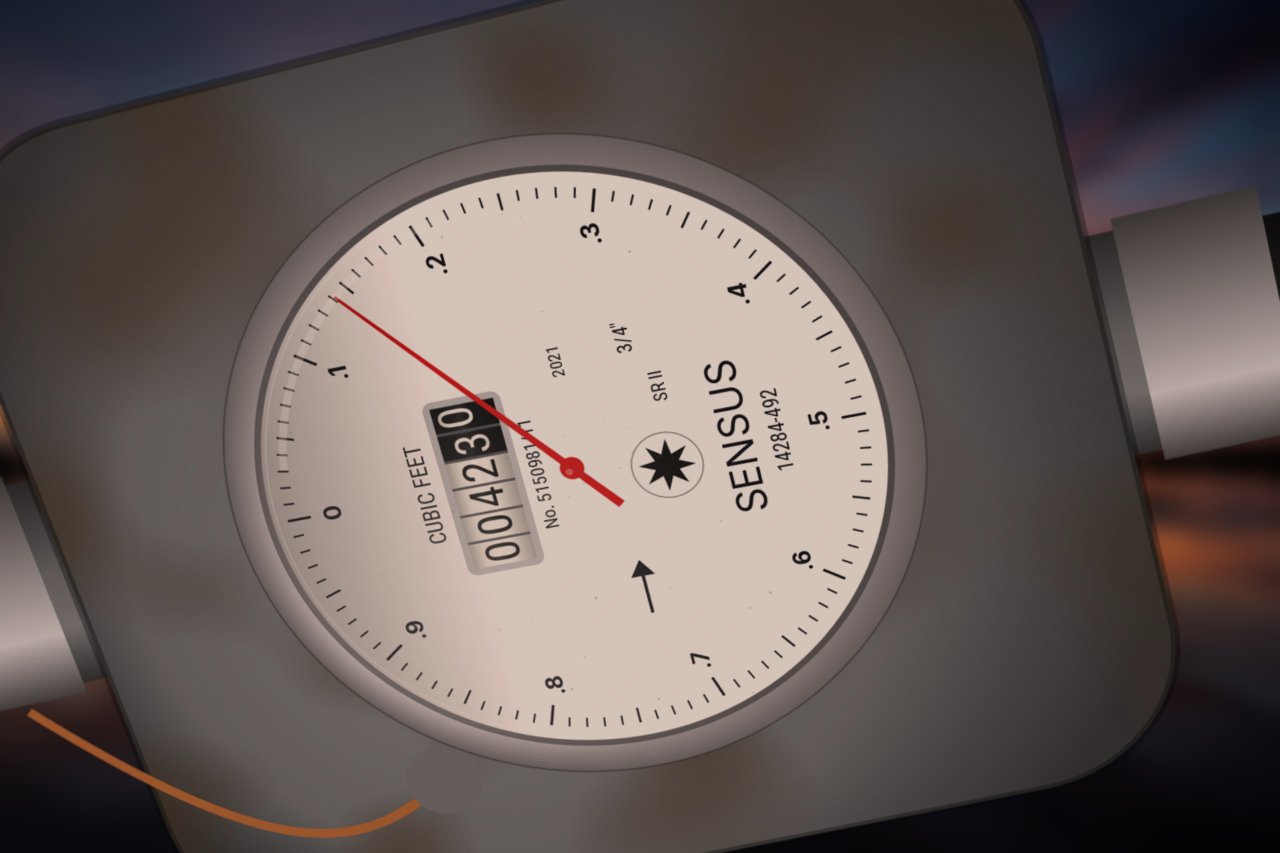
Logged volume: 4230.14ft³
